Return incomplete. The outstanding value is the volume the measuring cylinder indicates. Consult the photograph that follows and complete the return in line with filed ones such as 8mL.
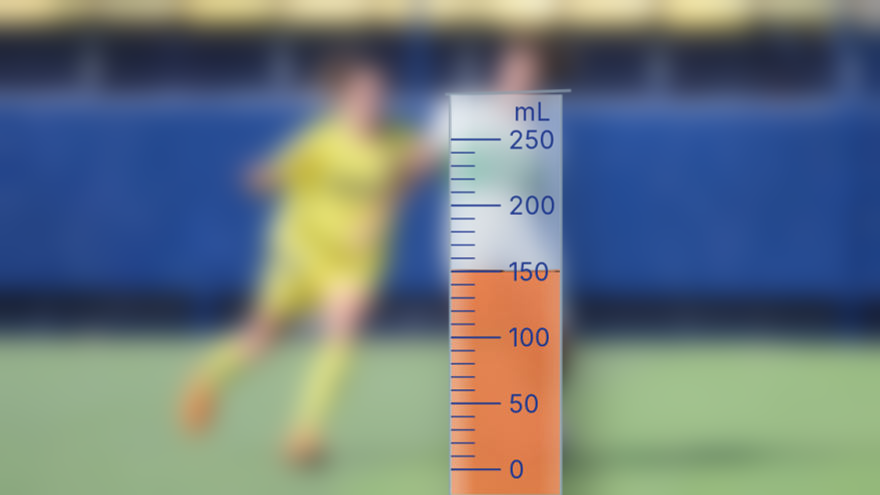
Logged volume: 150mL
